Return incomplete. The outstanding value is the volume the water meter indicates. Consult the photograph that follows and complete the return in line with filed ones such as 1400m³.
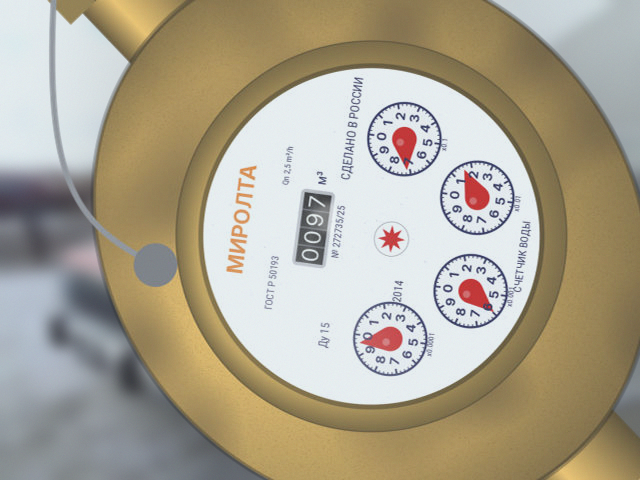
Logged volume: 97.7159m³
